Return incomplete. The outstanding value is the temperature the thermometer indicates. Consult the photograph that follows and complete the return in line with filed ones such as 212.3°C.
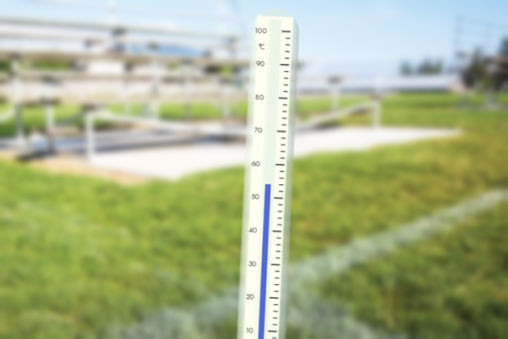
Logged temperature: 54°C
